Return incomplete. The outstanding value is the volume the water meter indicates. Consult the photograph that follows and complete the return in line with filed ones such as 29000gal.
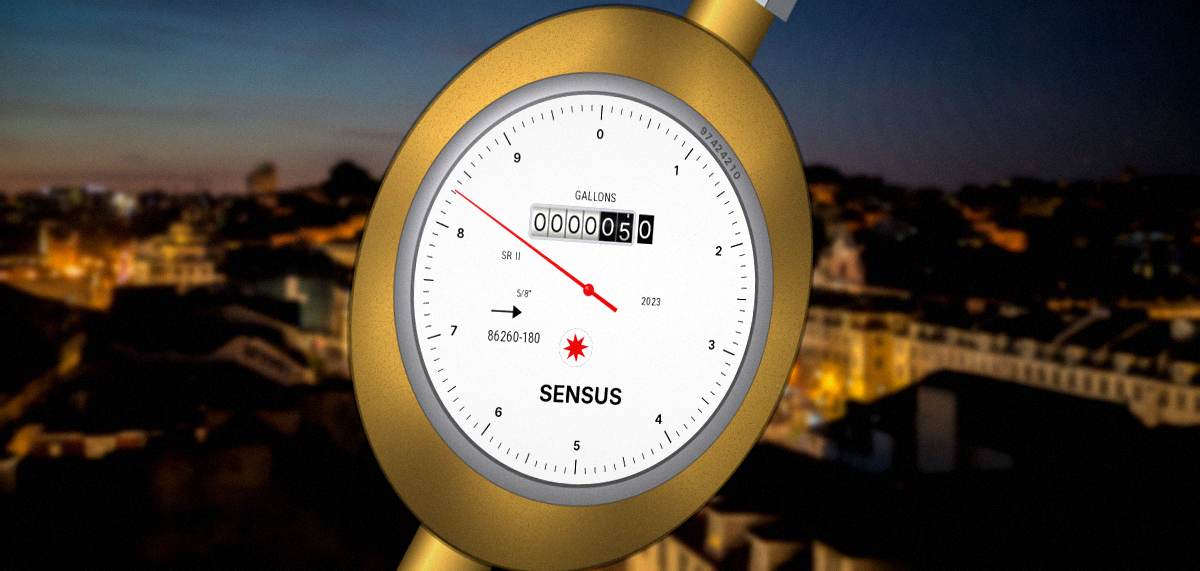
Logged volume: 48.3gal
